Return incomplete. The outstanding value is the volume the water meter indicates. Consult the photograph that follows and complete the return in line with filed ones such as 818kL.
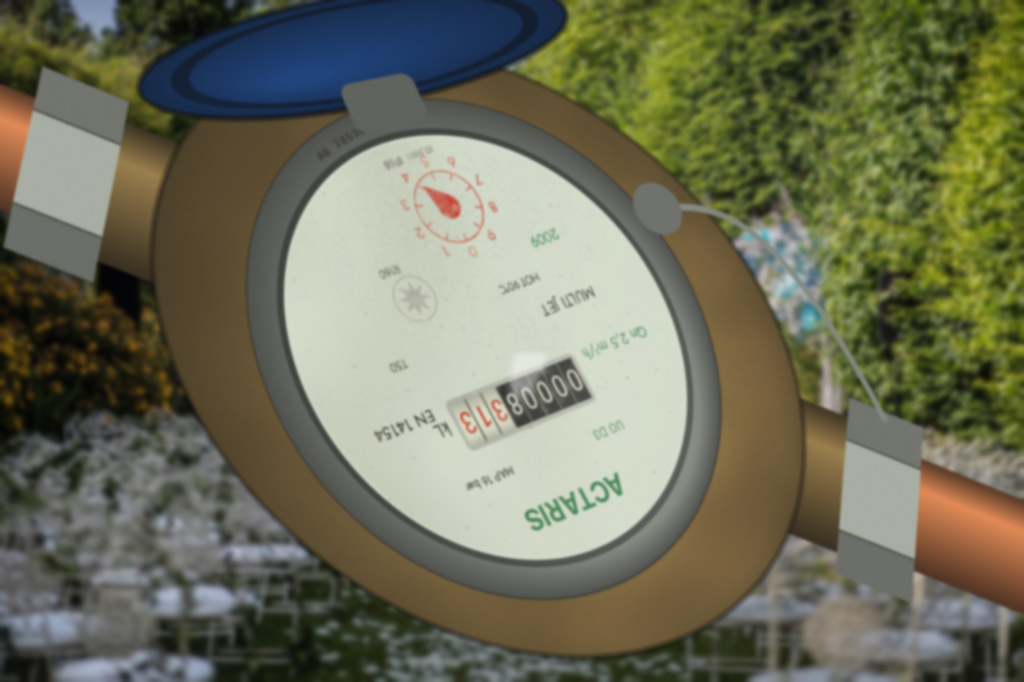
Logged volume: 8.3134kL
